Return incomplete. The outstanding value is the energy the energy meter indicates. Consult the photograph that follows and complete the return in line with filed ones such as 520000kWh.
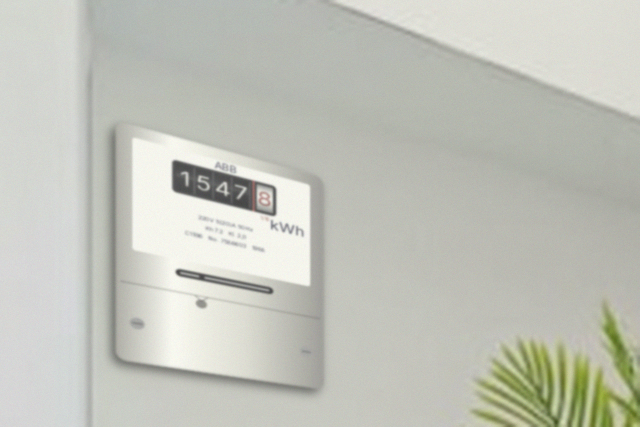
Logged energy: 1547.8kWh
